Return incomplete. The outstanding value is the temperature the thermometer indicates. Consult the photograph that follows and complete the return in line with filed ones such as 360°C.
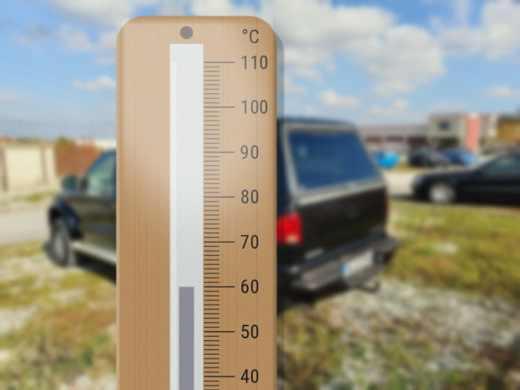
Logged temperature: 60°C
